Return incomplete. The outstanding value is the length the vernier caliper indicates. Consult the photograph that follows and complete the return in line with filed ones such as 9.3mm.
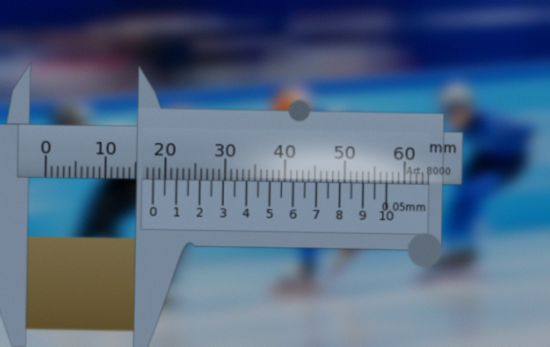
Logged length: 18.0mm
